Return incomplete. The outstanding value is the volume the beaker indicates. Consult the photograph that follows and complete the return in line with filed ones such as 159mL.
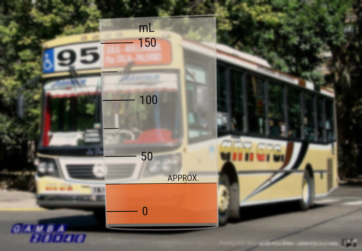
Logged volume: 25mL
